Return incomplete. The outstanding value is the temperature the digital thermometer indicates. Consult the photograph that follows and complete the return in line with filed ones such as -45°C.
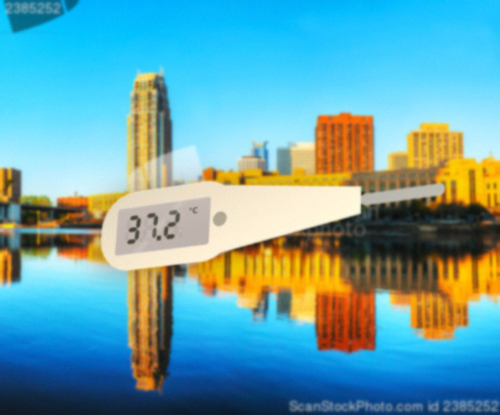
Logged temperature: 37.2°C
